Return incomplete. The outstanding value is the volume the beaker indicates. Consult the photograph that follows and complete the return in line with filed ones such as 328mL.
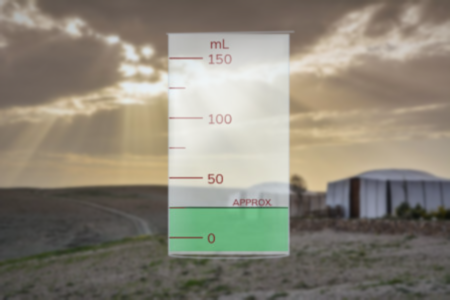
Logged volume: 25mL
